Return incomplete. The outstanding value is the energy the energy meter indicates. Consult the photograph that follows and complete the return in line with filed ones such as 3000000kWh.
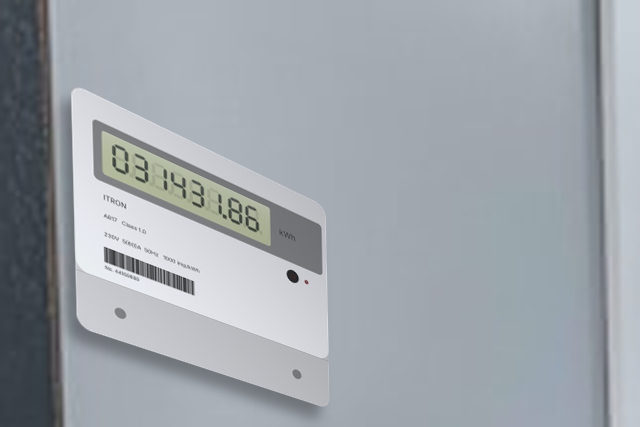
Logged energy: 31431.86kWh
